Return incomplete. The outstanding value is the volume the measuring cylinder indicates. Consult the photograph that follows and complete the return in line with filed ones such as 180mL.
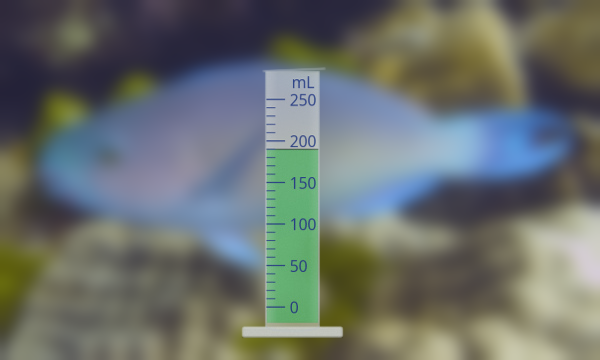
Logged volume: 190mL
